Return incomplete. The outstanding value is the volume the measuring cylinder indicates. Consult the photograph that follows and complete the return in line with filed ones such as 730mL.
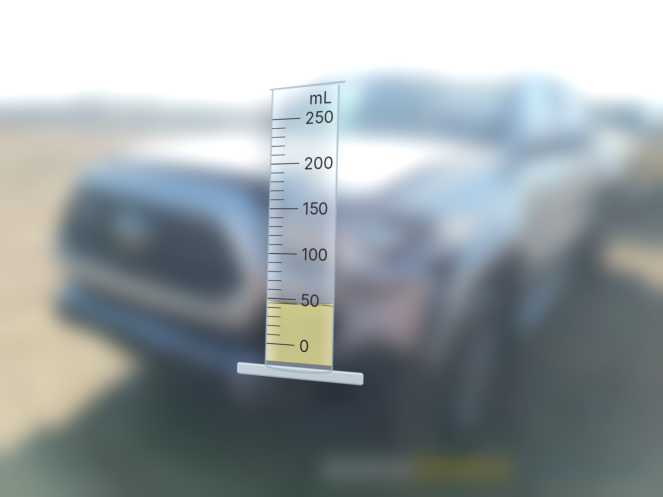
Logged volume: 45mL
